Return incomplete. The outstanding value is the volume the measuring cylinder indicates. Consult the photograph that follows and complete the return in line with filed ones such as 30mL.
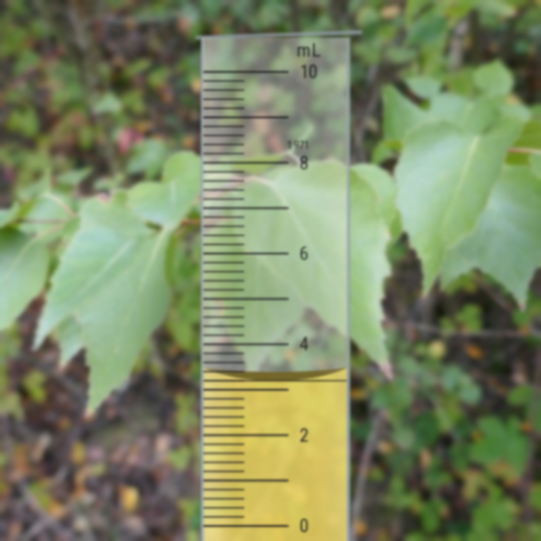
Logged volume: 3.2mL
